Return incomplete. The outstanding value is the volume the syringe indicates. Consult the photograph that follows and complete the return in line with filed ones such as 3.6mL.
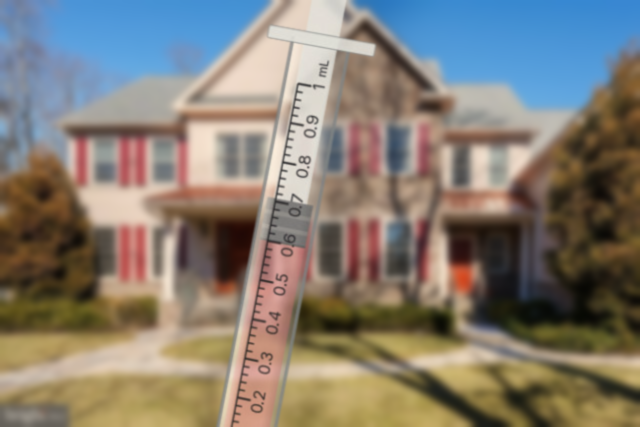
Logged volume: 0.6mL
